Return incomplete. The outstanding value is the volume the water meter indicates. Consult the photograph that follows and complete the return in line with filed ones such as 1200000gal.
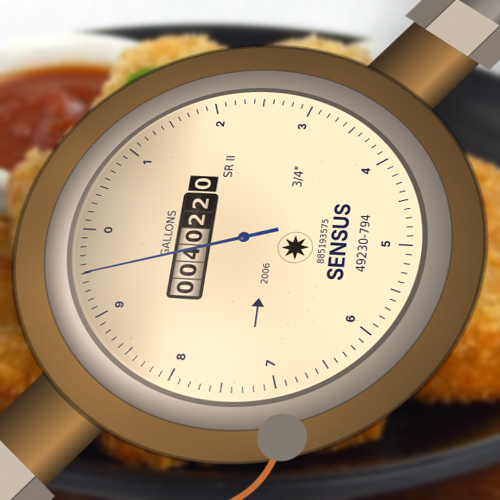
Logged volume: 40219.5gal
